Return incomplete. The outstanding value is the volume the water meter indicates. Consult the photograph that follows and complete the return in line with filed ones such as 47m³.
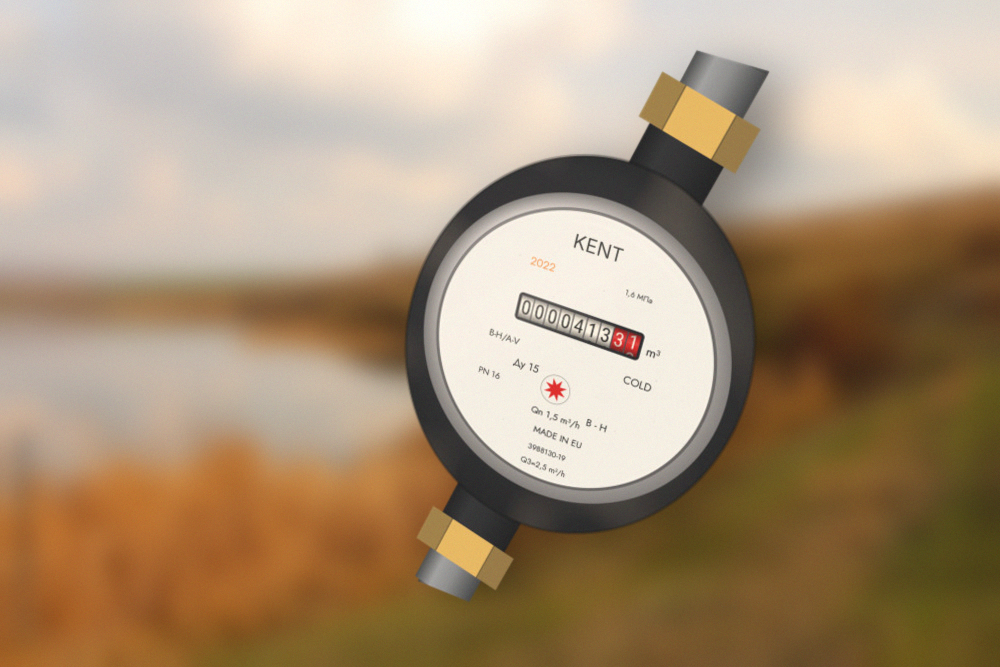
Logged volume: 413.31m³
